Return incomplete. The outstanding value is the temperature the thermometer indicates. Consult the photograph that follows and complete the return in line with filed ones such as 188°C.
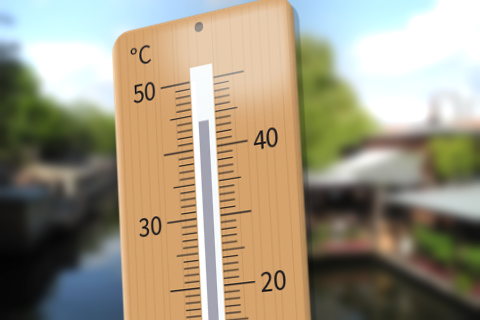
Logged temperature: 44°C
